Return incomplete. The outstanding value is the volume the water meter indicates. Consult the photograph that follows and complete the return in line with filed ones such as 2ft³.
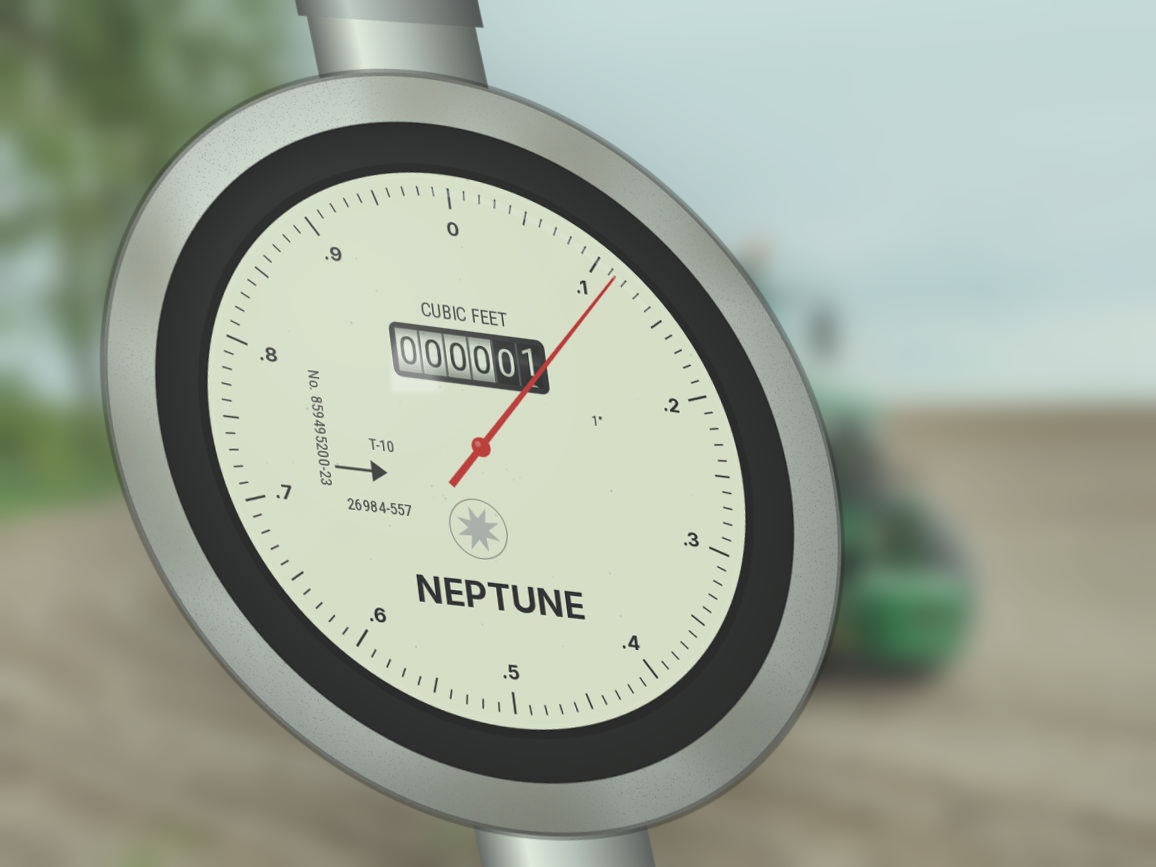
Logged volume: 1.11ft³
